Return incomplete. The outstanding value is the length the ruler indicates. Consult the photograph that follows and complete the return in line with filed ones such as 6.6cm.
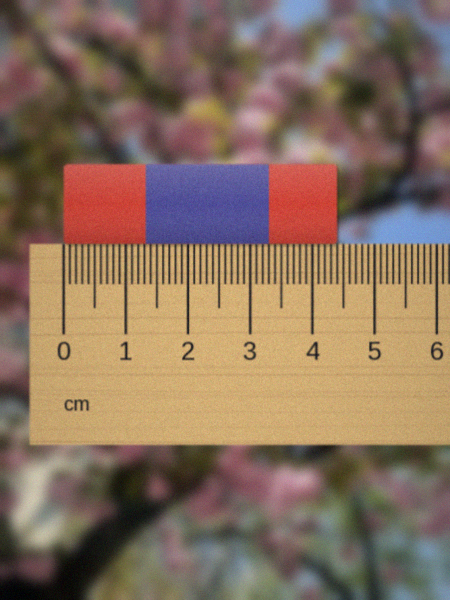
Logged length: 4.4cm
